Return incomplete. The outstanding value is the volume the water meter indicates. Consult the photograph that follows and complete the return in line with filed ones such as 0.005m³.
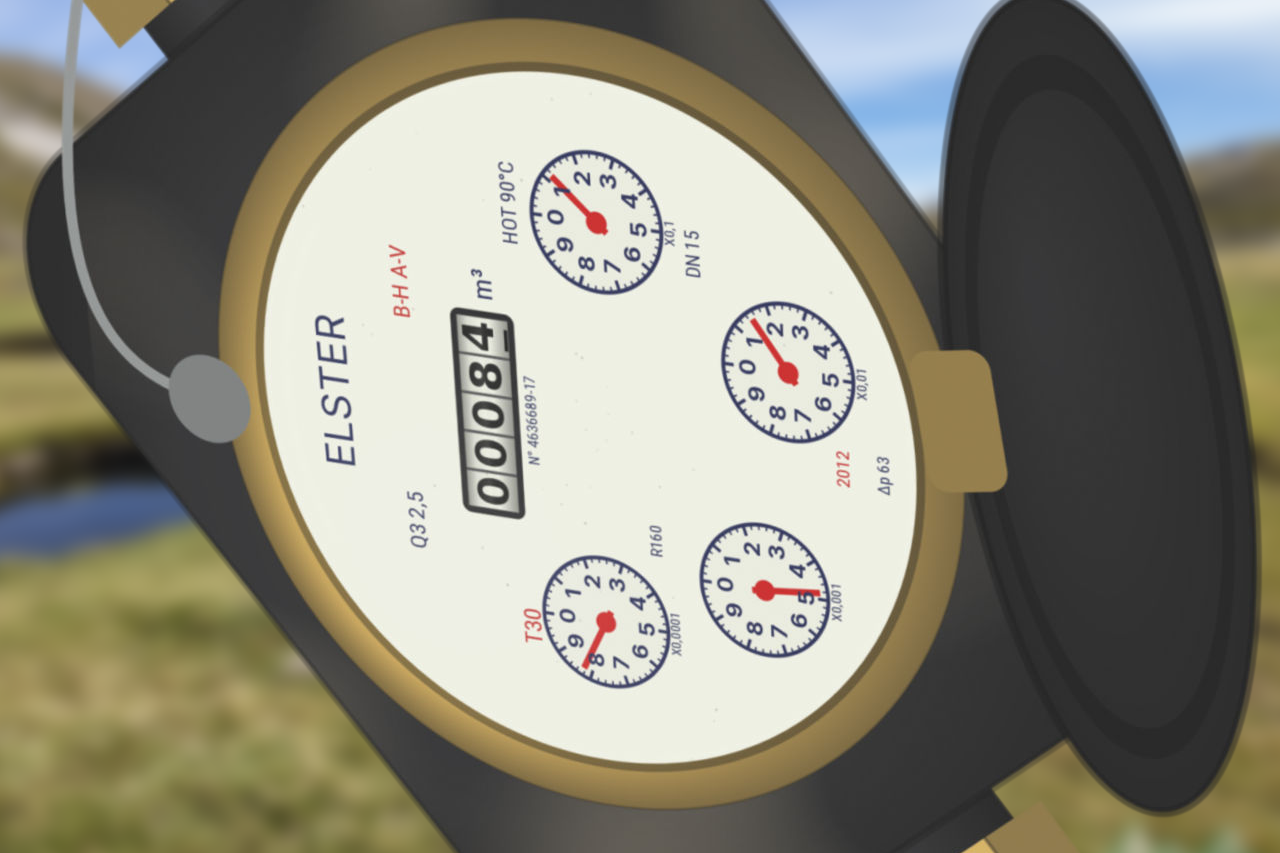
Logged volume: 84.1148m³
